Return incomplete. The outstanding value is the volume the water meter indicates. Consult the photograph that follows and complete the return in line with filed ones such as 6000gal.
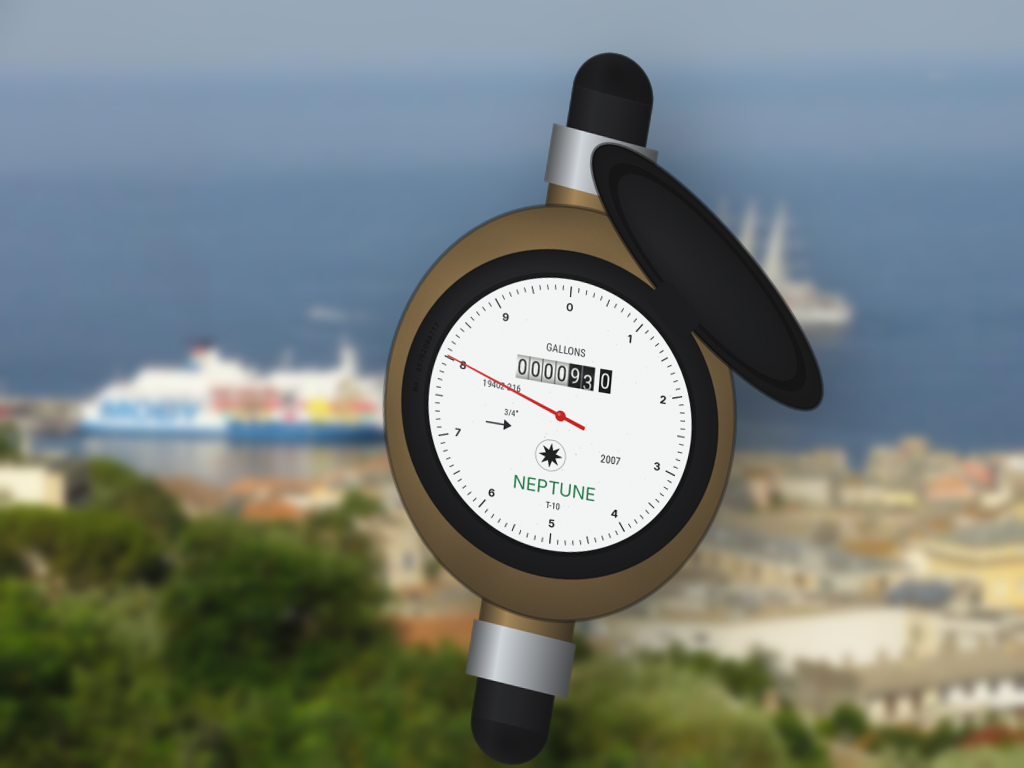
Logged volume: 928.0gal
